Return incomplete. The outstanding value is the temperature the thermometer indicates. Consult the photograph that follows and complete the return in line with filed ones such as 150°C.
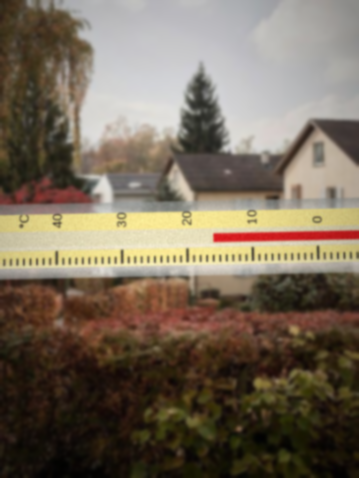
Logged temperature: 16°C
